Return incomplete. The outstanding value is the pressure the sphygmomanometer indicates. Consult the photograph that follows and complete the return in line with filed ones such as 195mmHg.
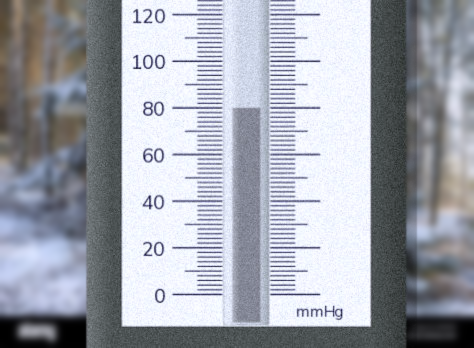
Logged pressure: 80mmHg
